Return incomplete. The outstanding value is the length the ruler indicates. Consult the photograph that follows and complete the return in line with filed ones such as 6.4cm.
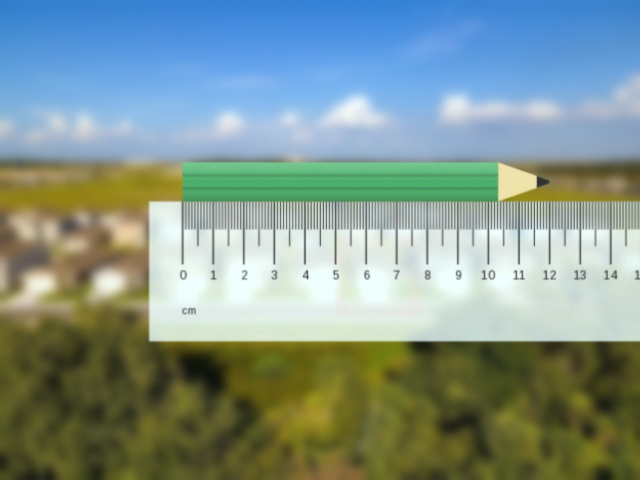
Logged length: 12cm
